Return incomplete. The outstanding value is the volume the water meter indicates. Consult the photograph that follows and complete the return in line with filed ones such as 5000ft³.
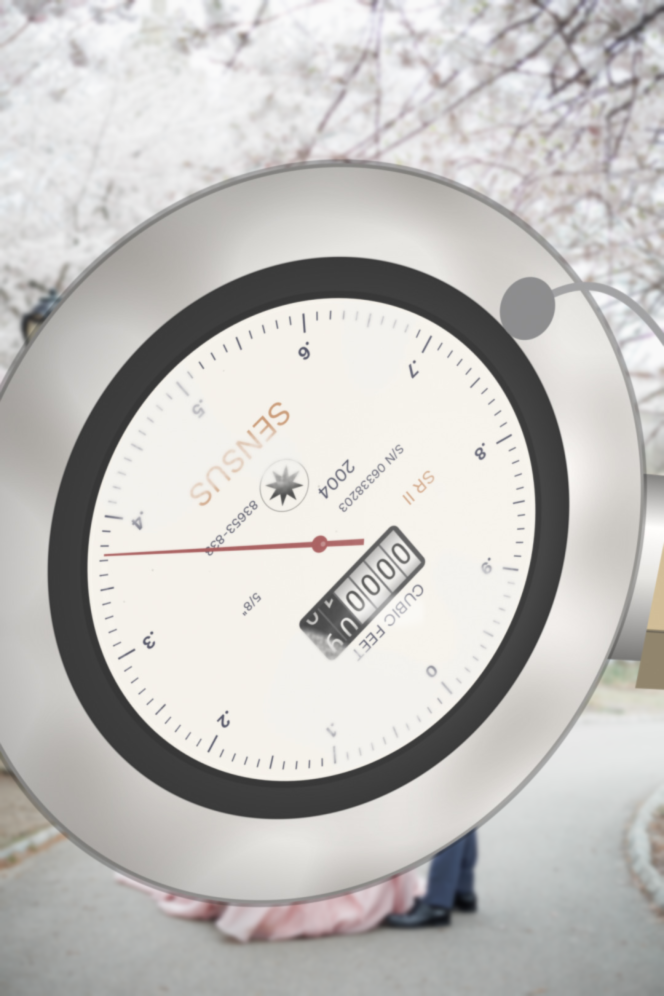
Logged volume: 9.37ft³
